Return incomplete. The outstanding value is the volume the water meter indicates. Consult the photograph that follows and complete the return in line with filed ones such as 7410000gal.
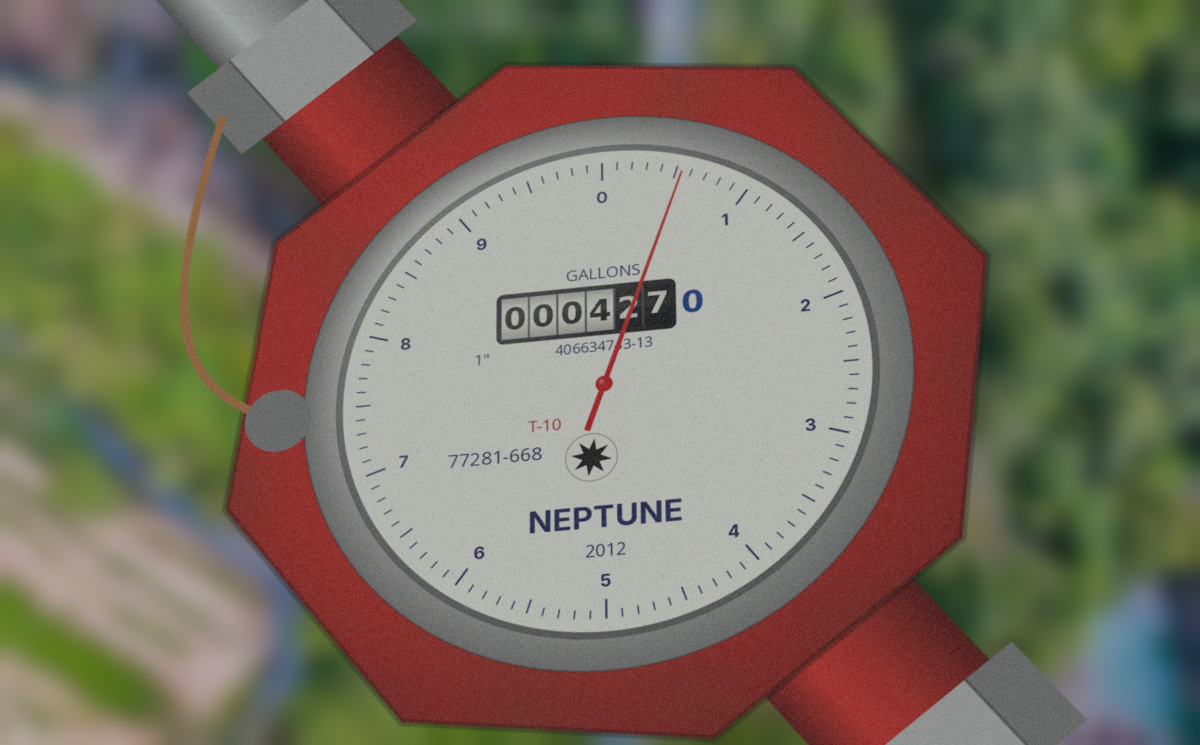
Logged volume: 4270.5gal
